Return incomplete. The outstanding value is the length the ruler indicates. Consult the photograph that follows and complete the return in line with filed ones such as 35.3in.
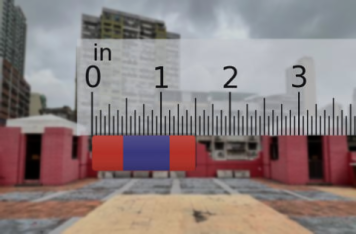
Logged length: 1.5in
